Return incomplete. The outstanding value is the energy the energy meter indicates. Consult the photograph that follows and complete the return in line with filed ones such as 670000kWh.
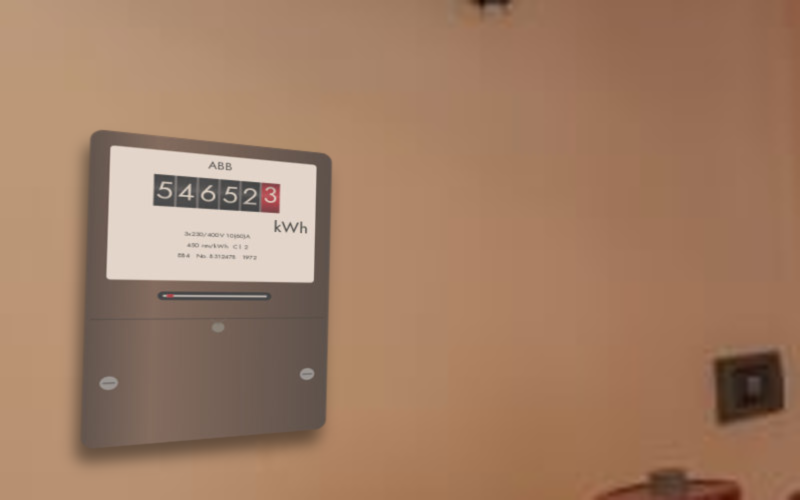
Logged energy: 54652.3kWh
